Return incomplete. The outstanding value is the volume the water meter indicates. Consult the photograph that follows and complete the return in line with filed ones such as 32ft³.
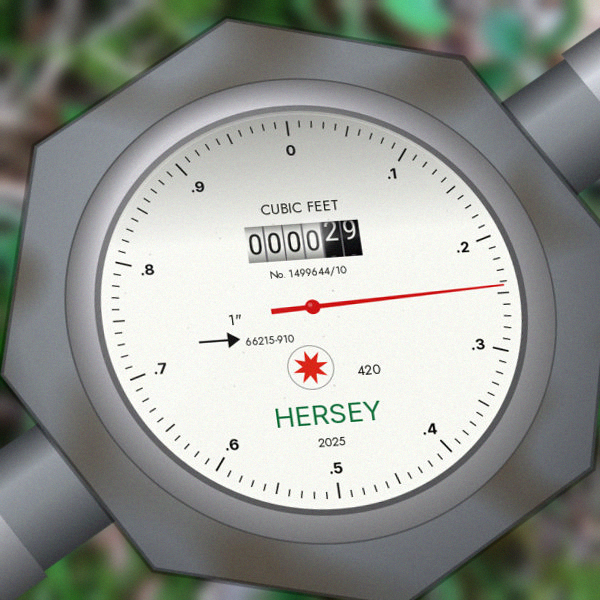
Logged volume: 29.24ft³
